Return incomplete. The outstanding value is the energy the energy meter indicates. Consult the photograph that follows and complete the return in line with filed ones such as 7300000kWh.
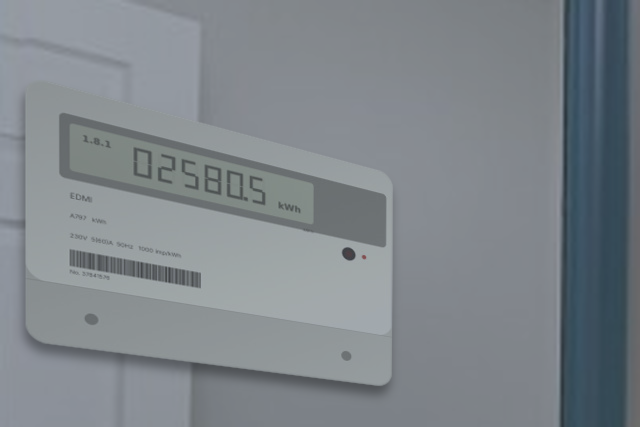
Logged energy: 2580.5kWh
